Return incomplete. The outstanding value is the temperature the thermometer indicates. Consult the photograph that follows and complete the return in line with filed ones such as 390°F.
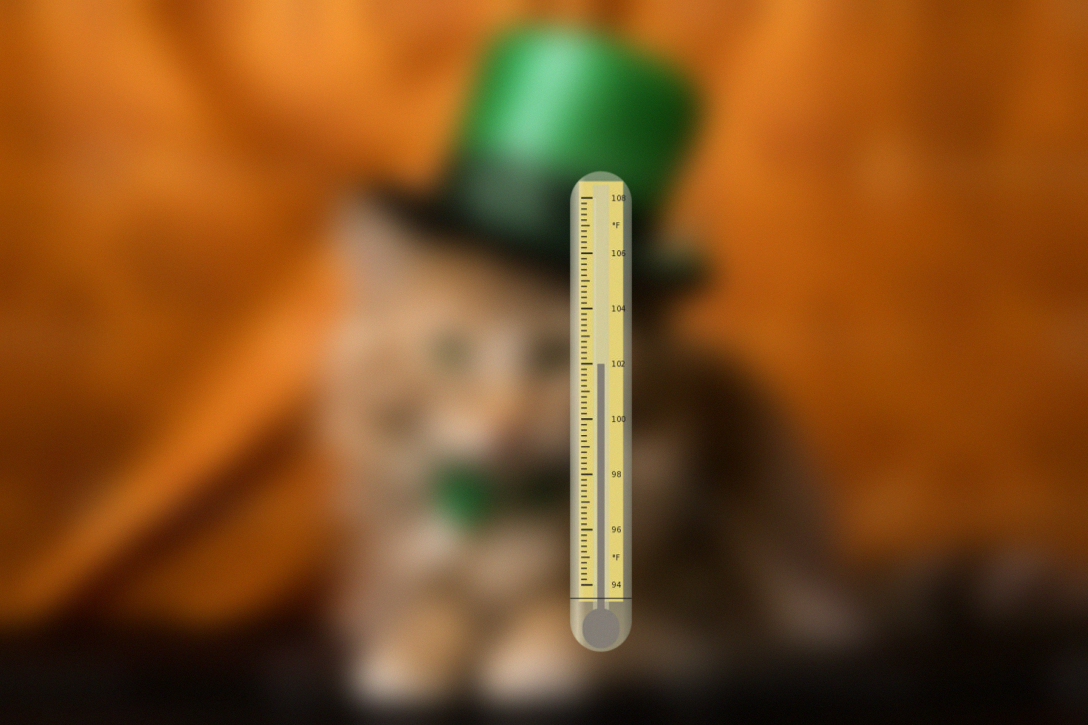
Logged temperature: 102°F
